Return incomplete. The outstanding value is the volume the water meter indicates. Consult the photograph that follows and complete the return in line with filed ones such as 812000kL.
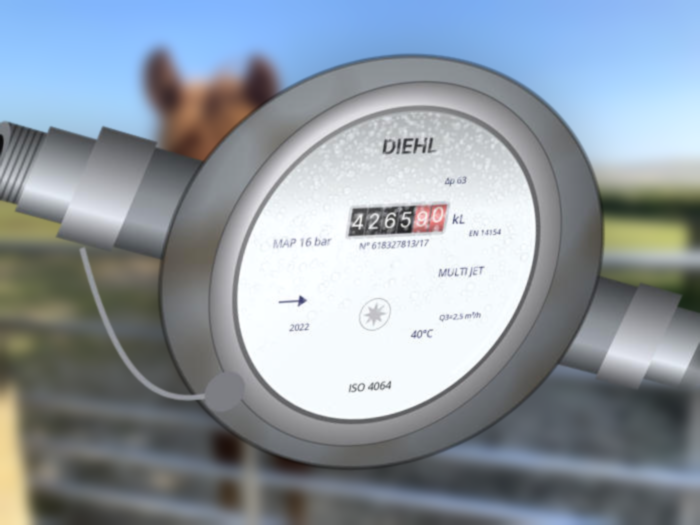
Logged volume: 4265.90kL
